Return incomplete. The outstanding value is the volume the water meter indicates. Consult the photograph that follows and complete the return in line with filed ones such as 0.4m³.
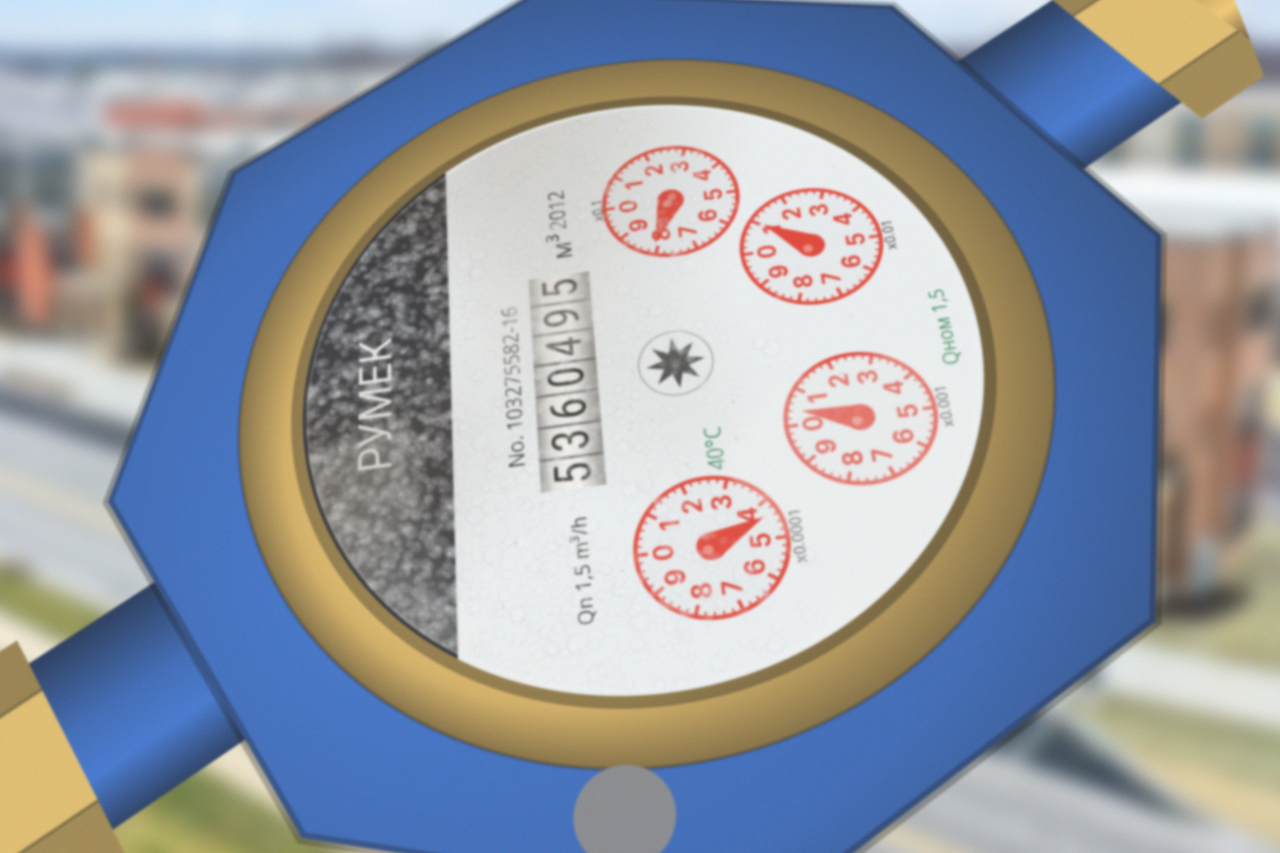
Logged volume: 5360495.8104m³
